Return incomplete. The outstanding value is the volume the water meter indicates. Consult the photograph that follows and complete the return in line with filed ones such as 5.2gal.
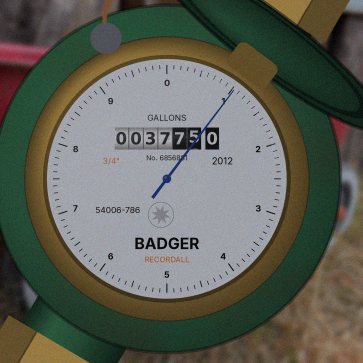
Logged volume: 37751.0gal
